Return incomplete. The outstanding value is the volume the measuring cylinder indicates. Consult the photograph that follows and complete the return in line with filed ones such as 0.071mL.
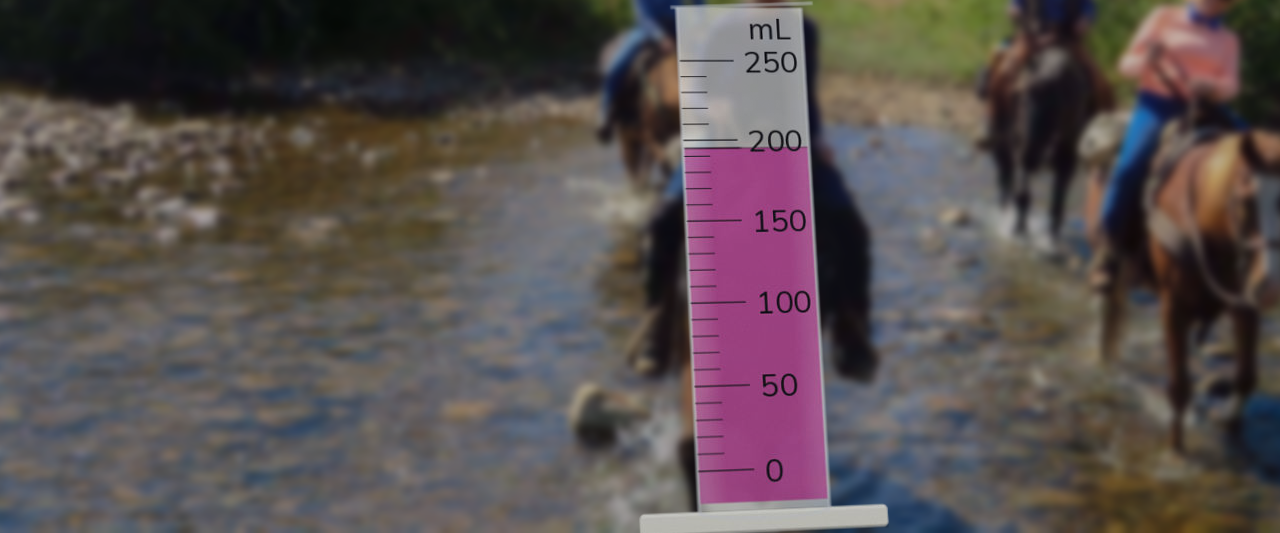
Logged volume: 195mL
